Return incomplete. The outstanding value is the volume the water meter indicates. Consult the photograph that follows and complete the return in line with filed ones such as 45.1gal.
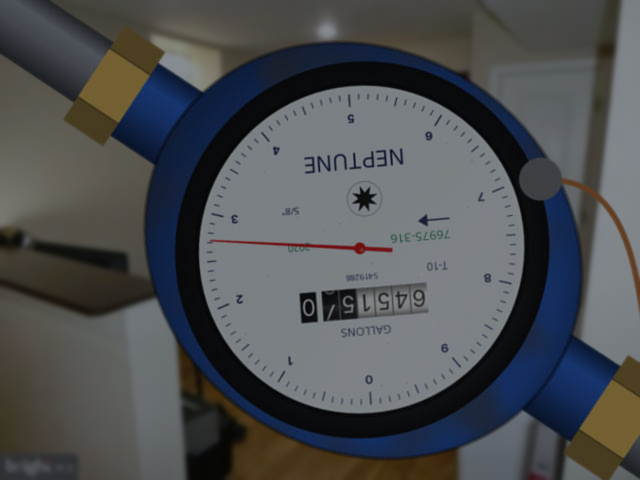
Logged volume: 6451572.7gal
